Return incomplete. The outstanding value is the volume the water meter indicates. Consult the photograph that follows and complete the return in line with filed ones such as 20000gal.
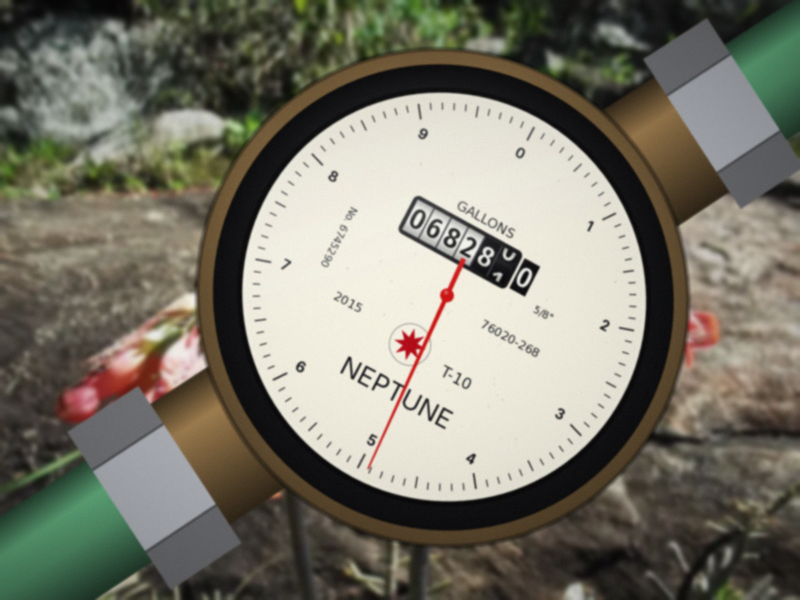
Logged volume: 682804.9gal
